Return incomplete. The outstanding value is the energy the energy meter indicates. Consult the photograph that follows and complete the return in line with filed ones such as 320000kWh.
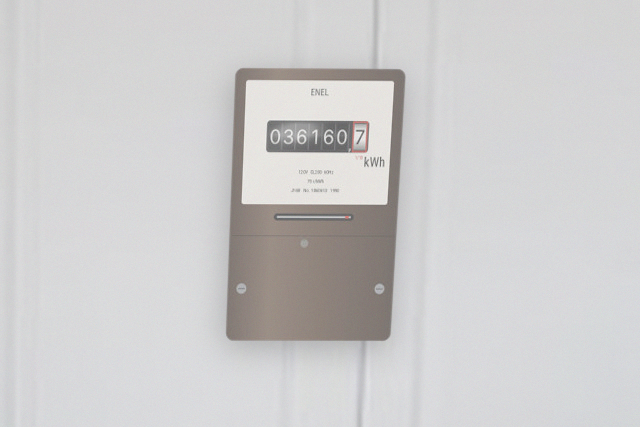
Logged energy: 36160.7kWh
